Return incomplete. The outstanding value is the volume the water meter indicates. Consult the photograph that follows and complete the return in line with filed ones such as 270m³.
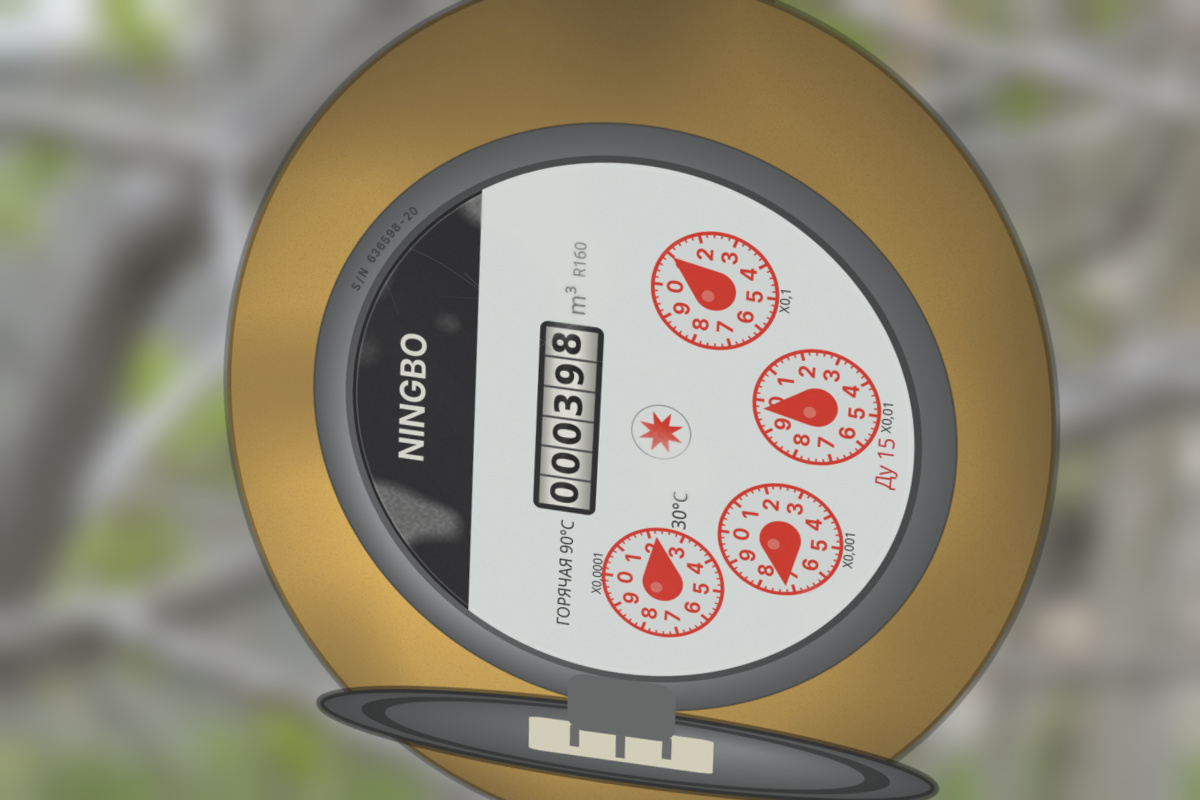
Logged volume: 398.0972m³
